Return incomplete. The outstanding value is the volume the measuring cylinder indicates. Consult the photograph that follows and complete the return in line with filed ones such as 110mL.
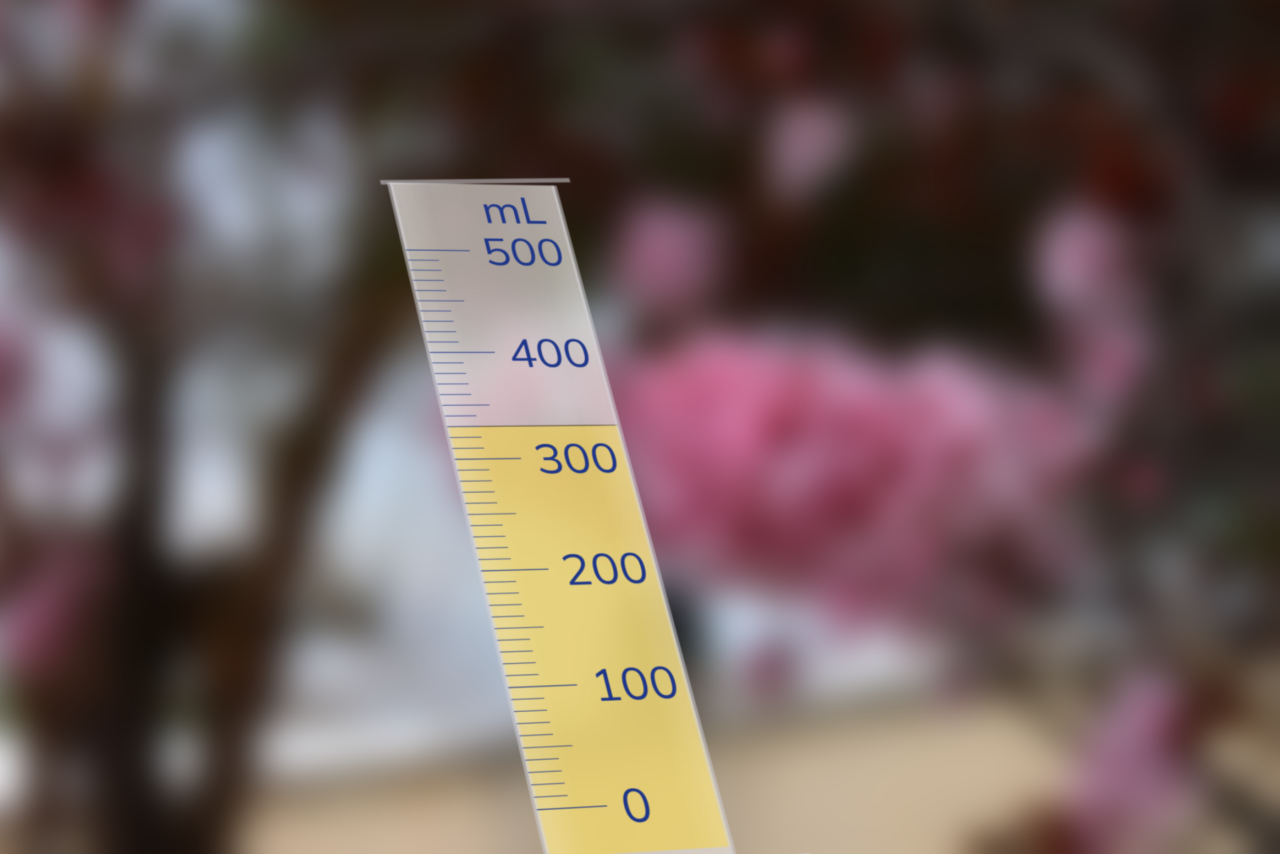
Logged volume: 330mL
